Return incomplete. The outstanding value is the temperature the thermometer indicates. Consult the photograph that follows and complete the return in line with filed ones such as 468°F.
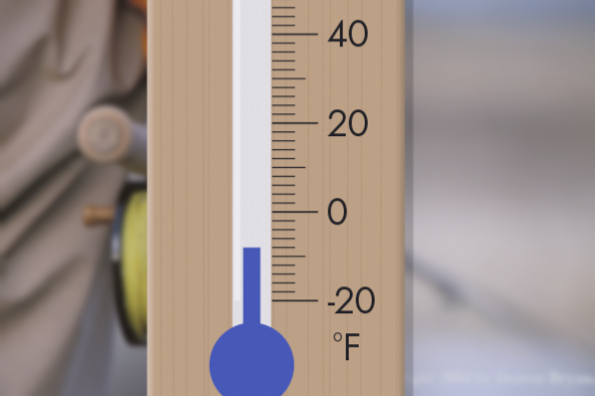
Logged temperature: -8°F
